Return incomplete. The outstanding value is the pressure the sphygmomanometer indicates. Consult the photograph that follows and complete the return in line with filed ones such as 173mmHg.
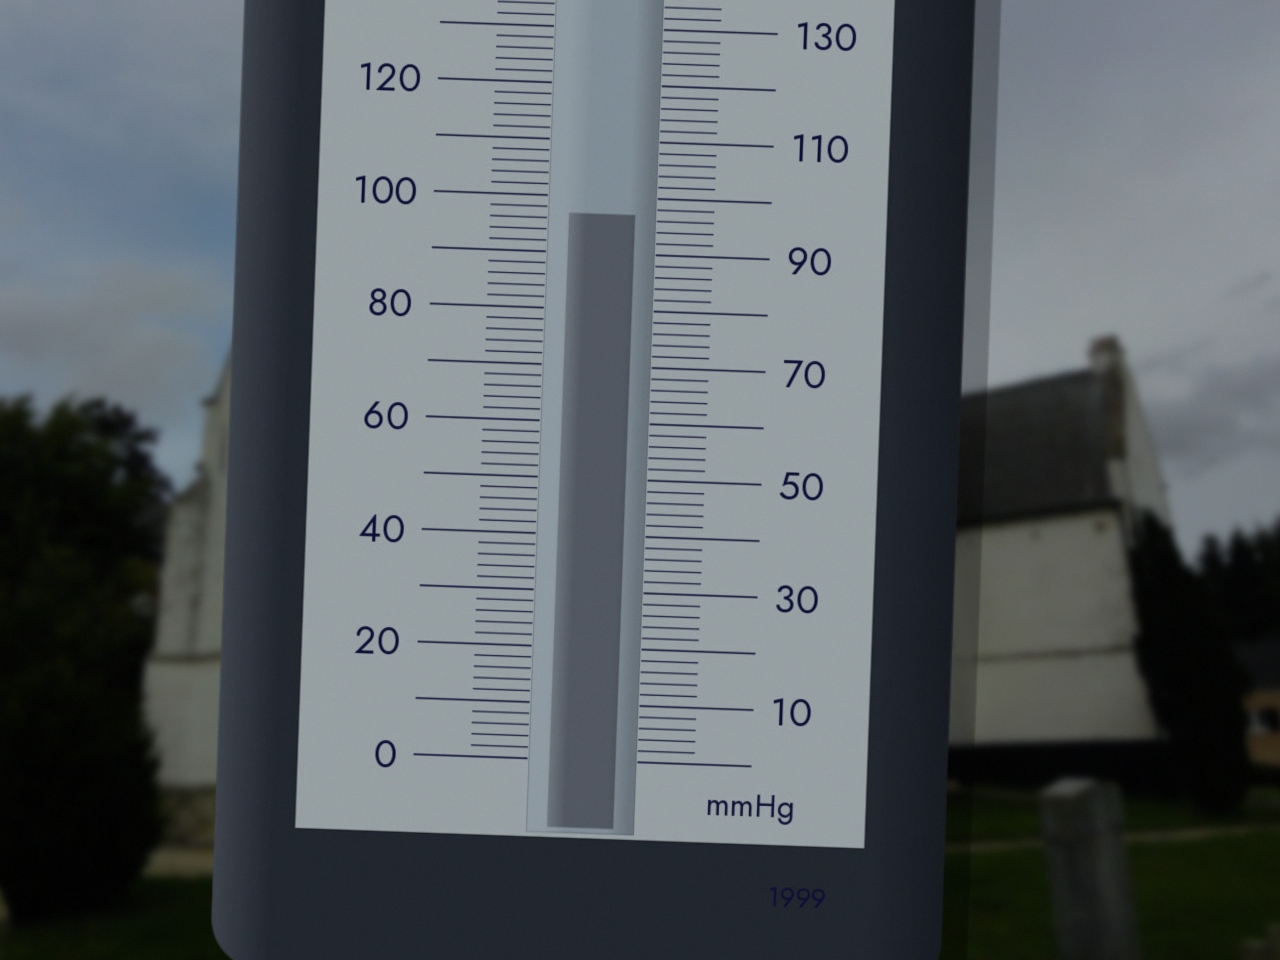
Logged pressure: 97mmHg
